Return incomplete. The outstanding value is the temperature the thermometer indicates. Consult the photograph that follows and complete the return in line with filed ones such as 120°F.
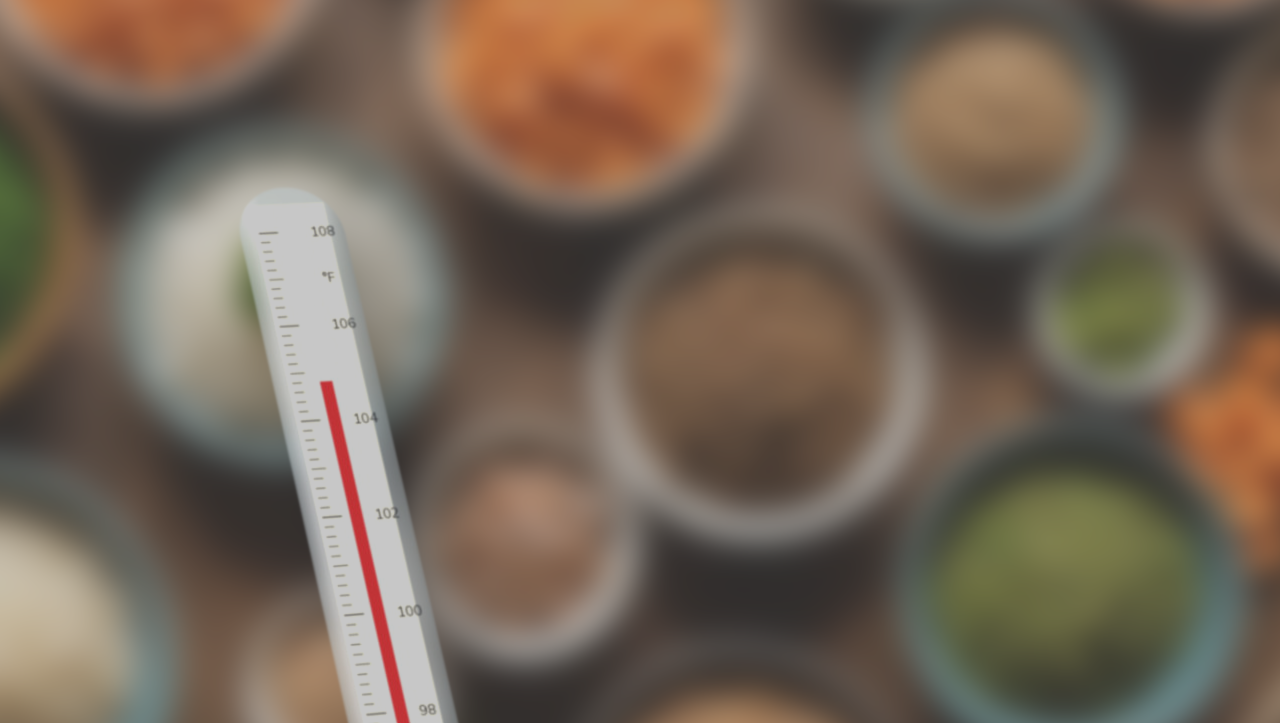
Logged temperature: 104.8°F
